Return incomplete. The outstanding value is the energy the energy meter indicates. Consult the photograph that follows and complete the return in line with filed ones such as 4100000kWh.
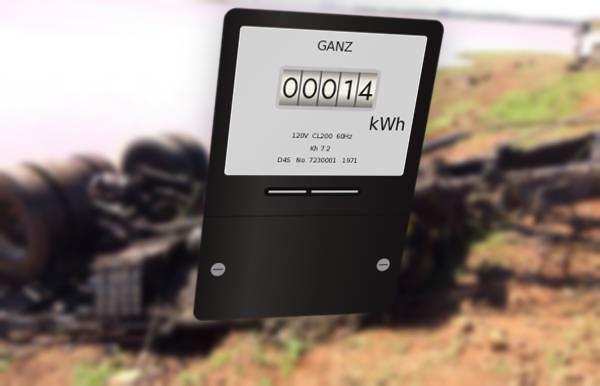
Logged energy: 14kWh
